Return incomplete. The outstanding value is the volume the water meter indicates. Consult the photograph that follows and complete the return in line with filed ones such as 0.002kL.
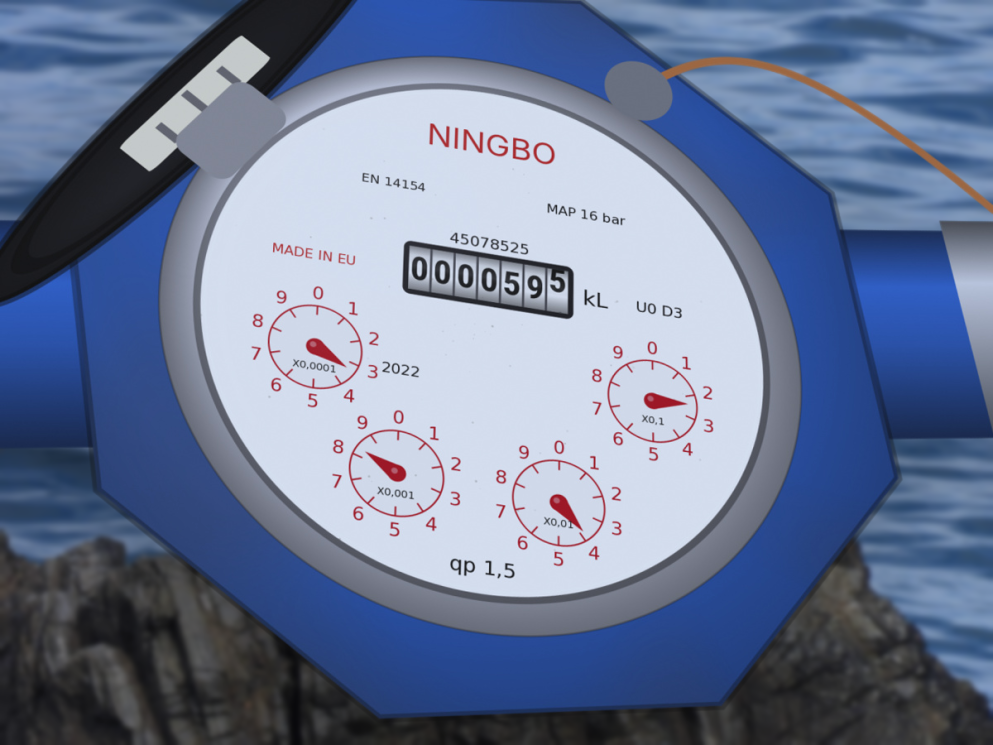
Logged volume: 595.2383kL
